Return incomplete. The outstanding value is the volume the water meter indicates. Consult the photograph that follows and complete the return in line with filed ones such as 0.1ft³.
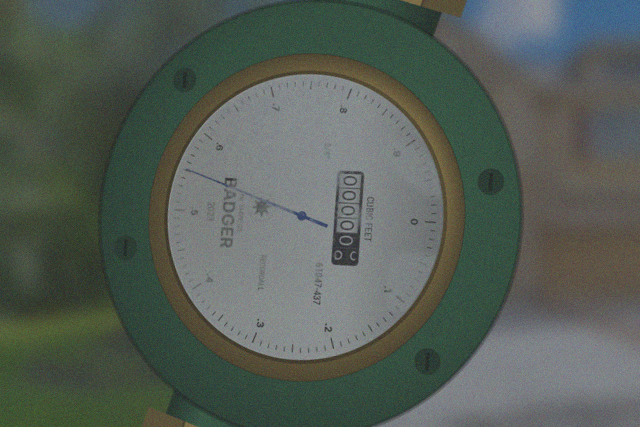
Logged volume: 8.55ft³
